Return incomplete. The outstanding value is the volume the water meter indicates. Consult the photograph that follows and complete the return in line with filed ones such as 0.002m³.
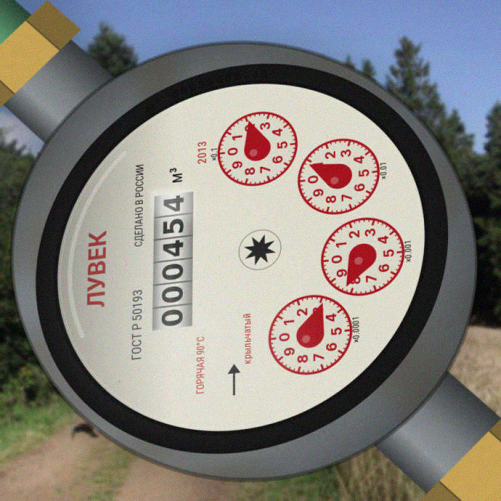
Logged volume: 454.2083m³
